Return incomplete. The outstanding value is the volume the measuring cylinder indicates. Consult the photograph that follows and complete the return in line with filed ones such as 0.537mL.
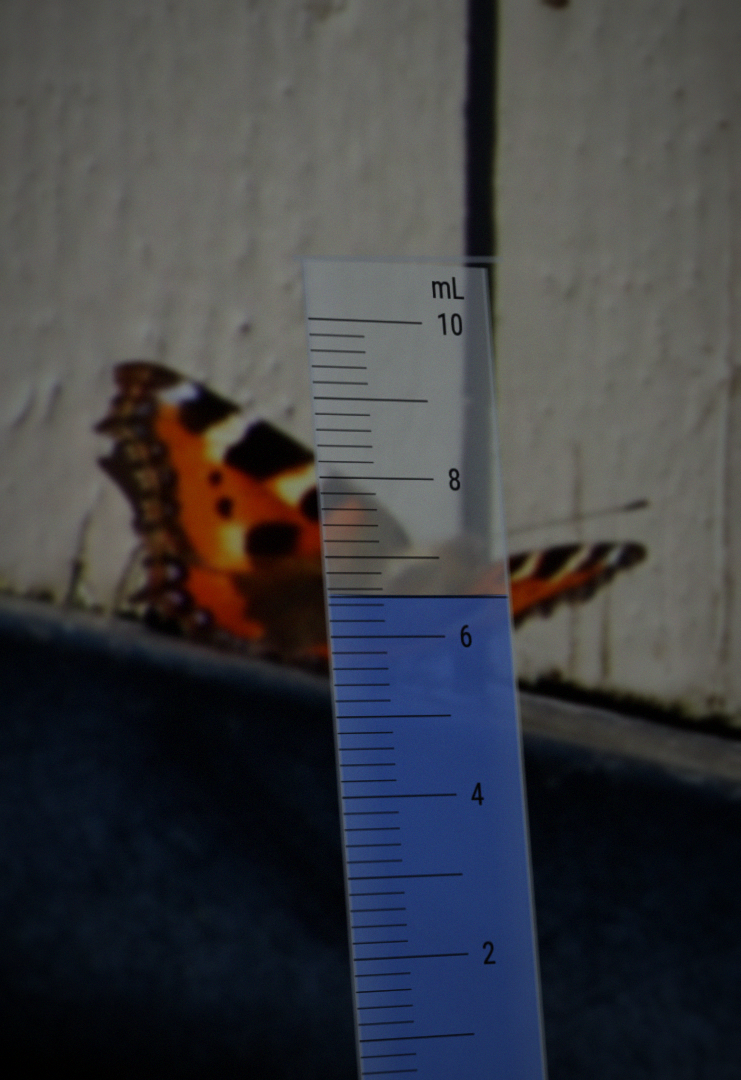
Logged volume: 6.5mL
